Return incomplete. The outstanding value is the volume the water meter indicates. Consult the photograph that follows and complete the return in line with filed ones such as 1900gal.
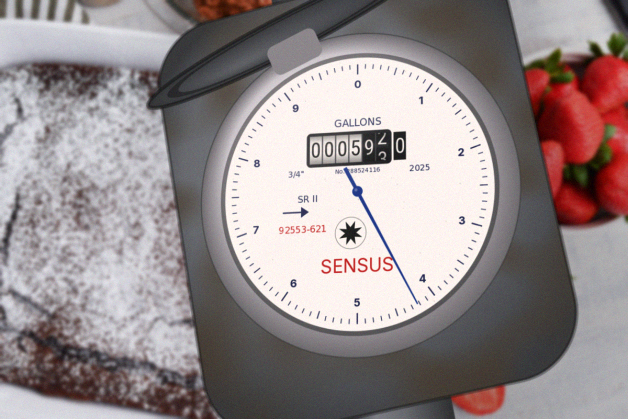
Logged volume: 5924.2gal
